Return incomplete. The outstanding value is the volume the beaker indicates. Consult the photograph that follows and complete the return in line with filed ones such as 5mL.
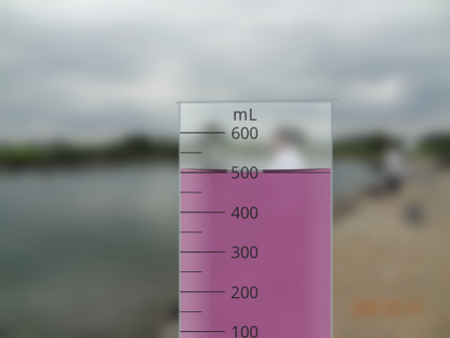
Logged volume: 500mL
